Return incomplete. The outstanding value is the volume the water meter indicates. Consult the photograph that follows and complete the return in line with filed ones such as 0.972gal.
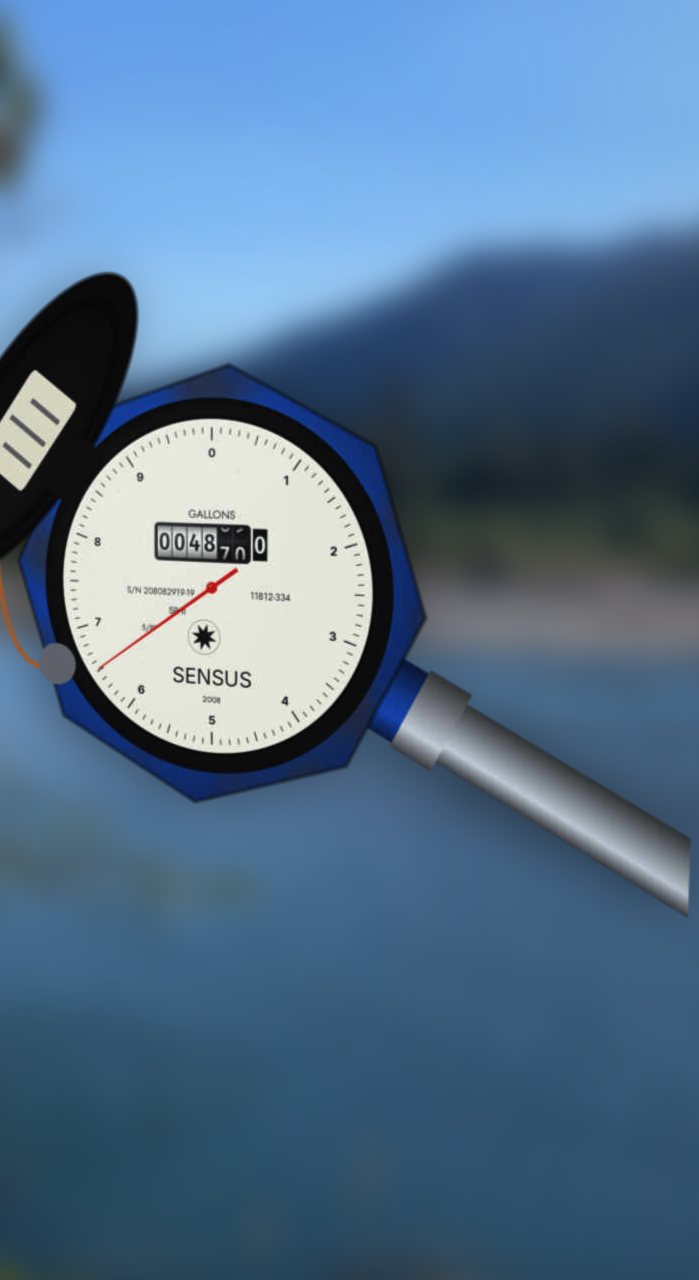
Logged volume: 48696.5gal
